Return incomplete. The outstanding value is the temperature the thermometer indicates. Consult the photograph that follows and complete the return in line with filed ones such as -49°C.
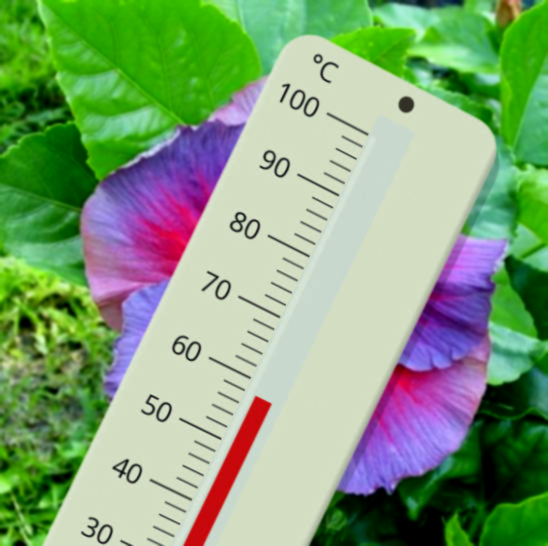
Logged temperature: 58°C
